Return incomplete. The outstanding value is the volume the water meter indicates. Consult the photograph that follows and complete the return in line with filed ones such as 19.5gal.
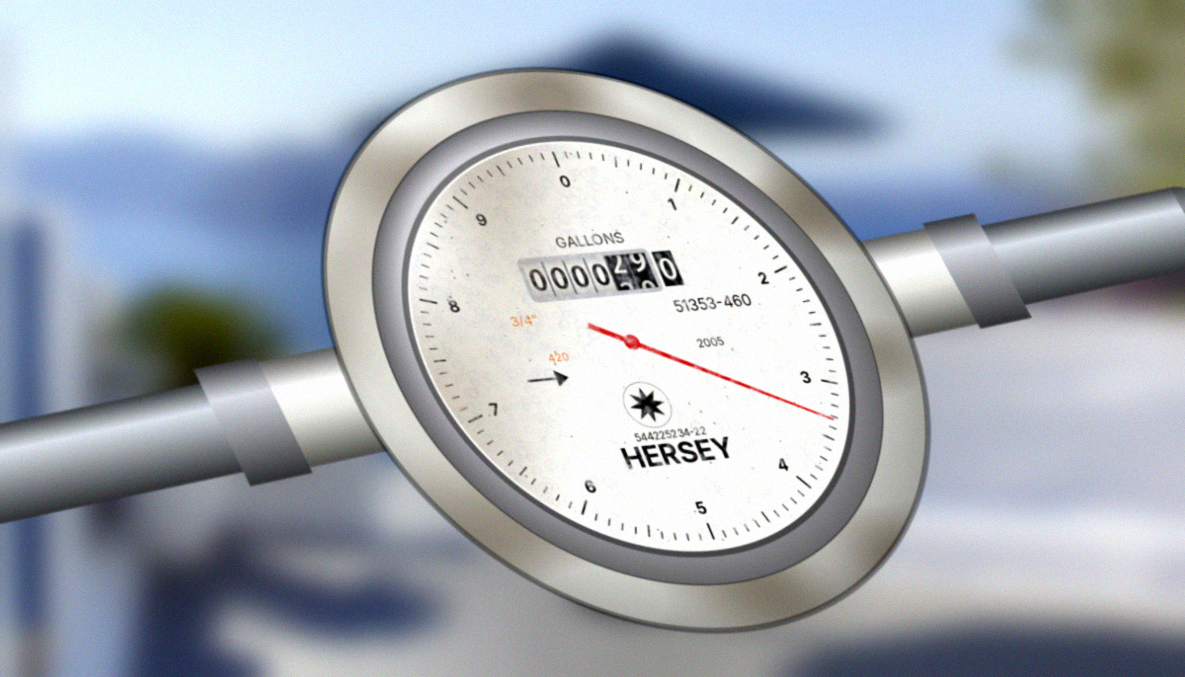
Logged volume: 293.3gal
